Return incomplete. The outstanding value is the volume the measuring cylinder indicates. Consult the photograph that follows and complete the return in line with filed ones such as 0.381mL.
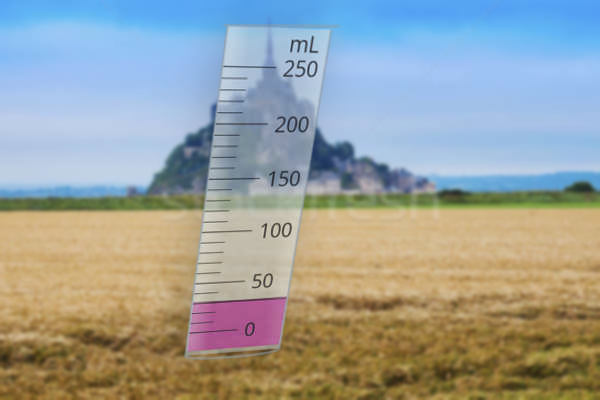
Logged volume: 30mL
